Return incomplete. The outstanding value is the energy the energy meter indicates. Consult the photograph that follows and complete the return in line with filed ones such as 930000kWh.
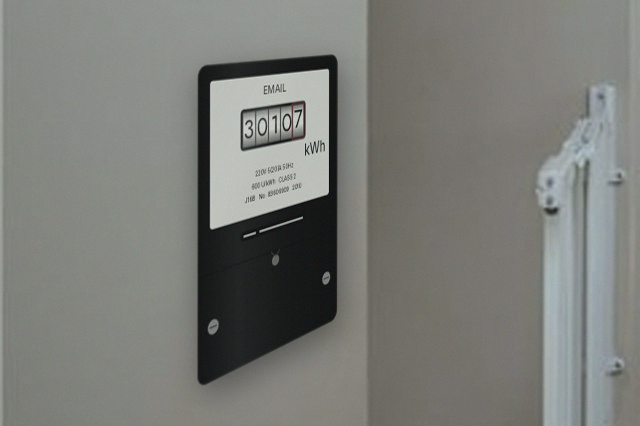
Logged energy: 3010.7kWh
